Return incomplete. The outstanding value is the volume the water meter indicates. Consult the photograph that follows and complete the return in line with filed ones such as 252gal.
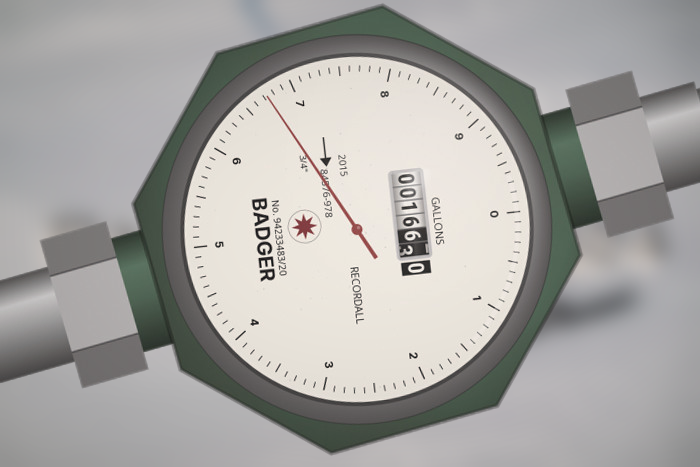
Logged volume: 16626.7gal
